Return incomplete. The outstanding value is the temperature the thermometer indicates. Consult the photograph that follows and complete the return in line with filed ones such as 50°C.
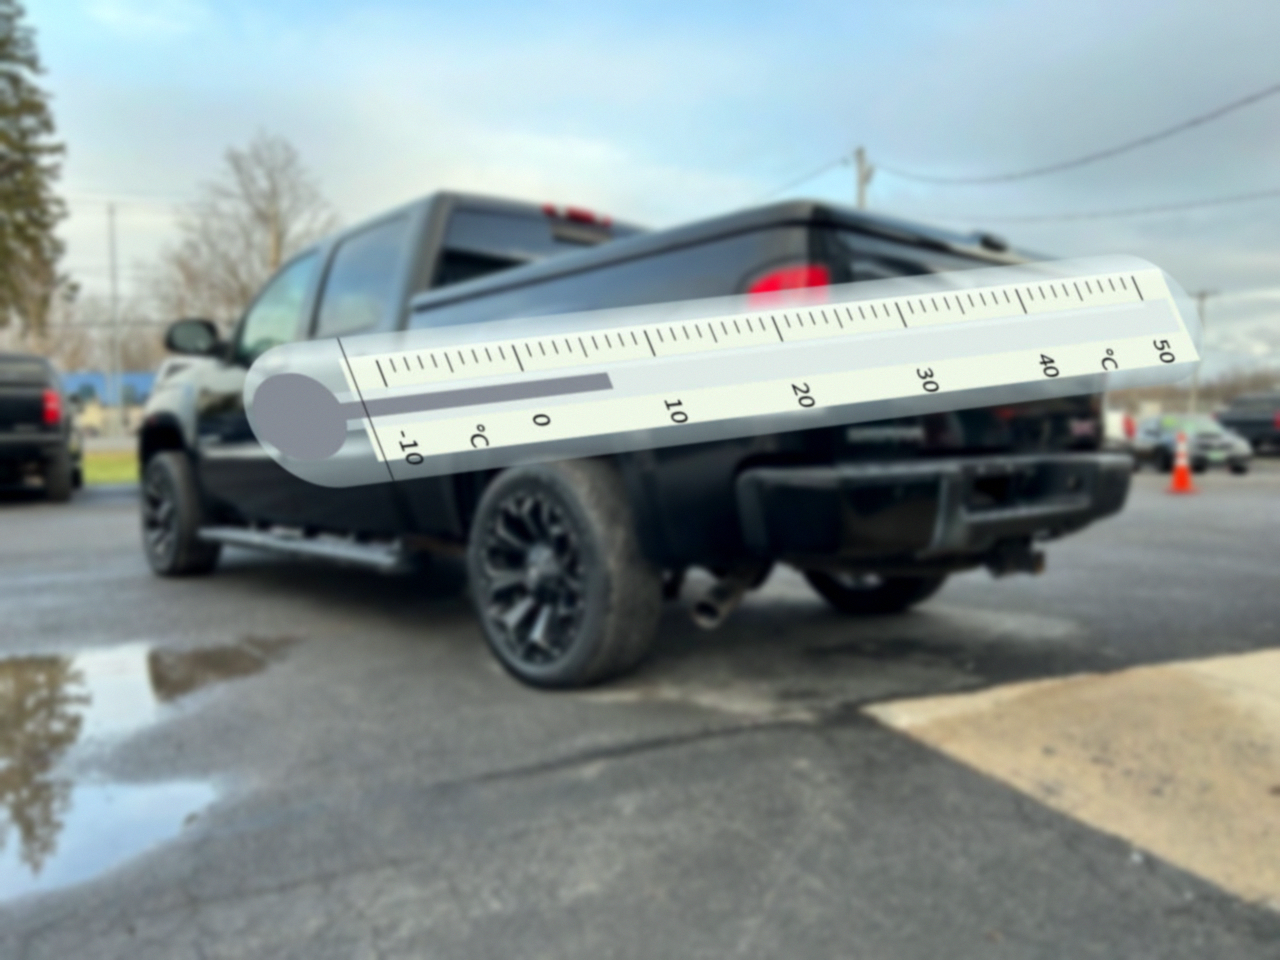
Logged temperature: 6°C
